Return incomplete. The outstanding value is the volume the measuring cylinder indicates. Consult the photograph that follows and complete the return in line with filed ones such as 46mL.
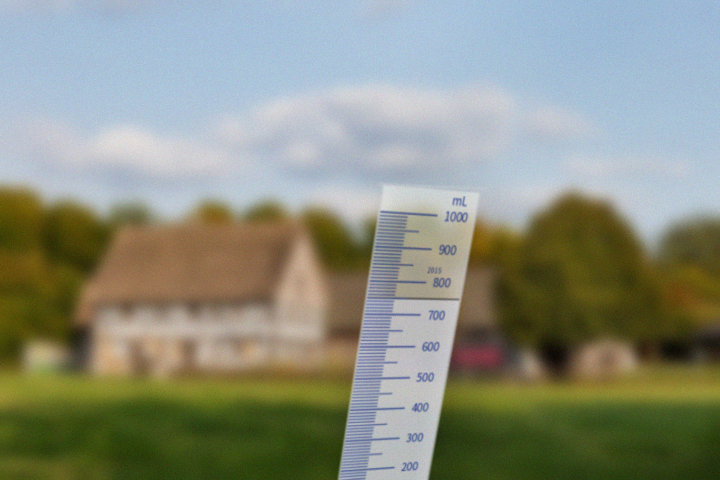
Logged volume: 750mL
